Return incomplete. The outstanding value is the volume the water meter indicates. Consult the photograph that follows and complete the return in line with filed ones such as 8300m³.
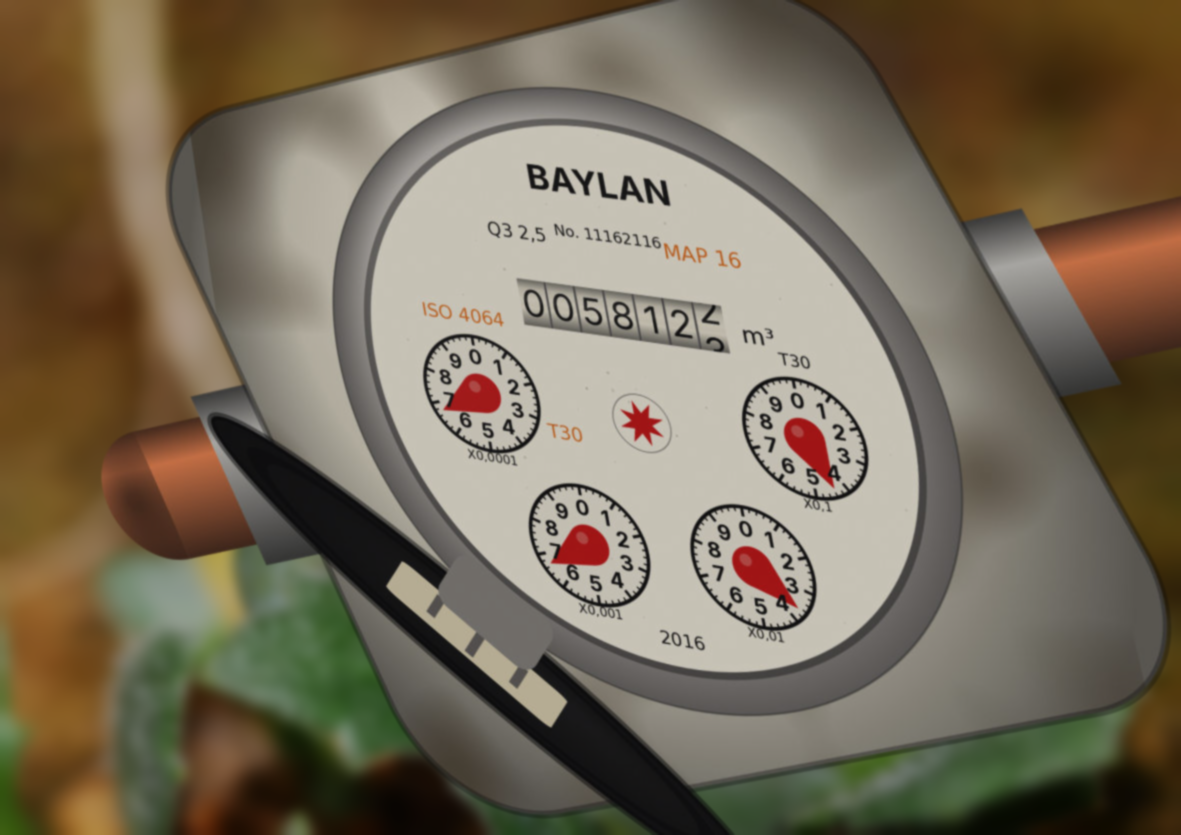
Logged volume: 58122.4366m³
